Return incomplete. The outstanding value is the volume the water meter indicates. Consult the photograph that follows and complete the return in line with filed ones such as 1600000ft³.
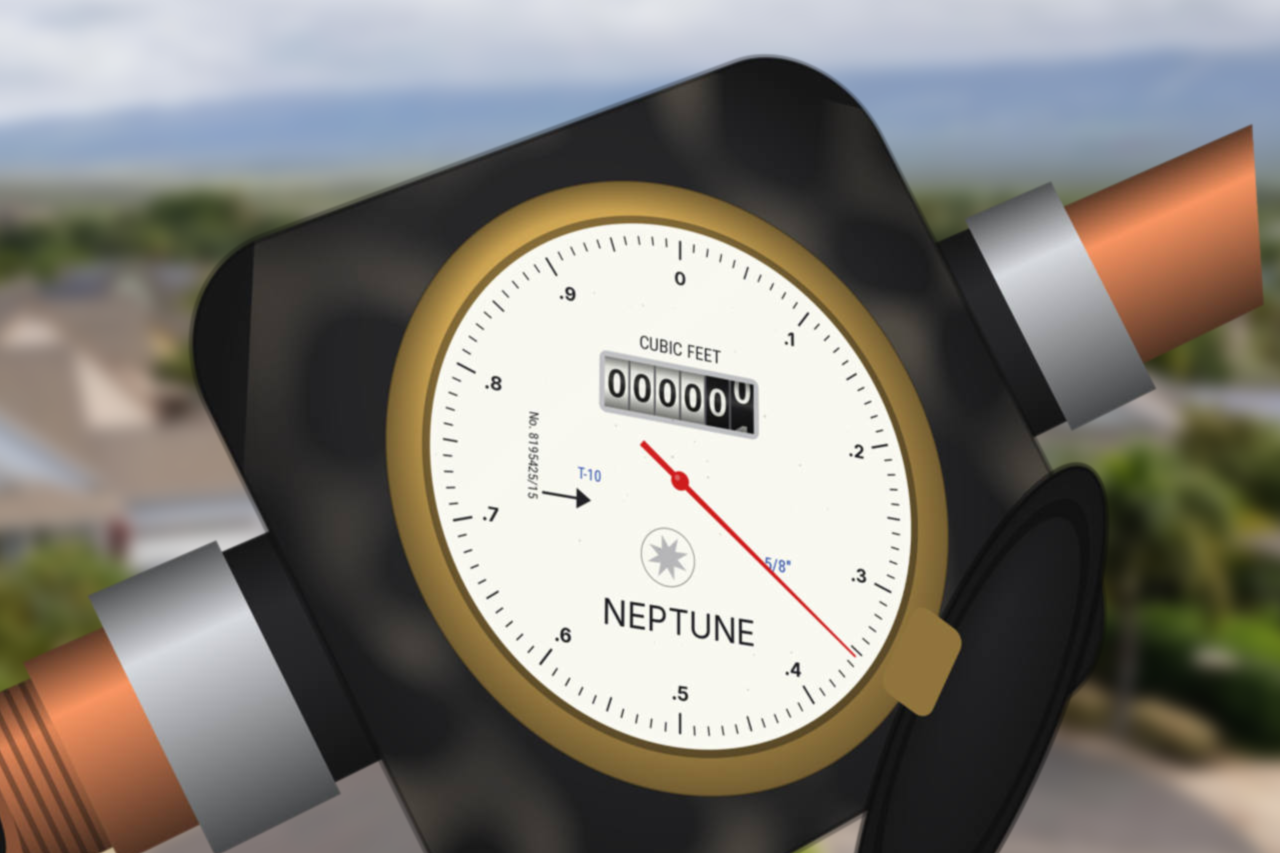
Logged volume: 0.35ft³
